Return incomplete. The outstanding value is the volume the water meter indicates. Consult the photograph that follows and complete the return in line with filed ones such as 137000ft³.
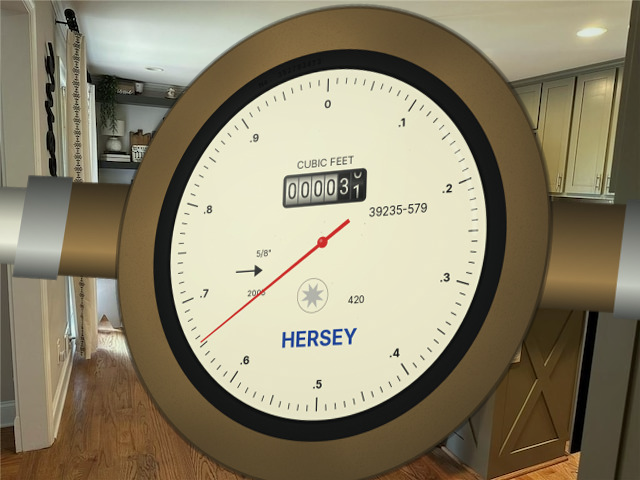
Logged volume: 30.65ft³
